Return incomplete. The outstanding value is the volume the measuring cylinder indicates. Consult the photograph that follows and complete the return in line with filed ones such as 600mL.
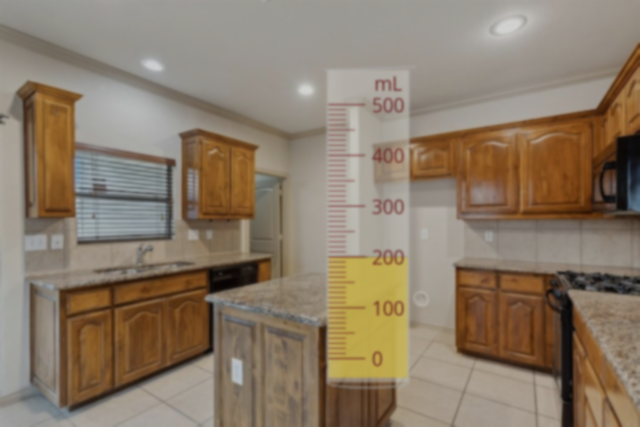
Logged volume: 200mL
